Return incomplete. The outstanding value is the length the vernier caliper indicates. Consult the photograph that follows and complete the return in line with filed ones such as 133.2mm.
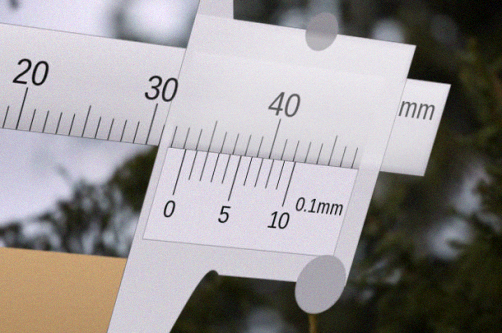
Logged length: 33.2mm
